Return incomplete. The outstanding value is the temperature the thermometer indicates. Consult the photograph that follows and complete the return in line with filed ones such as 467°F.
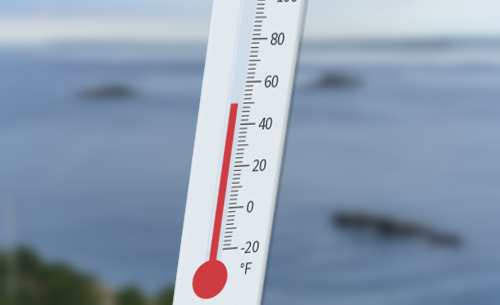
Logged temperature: 50°F
